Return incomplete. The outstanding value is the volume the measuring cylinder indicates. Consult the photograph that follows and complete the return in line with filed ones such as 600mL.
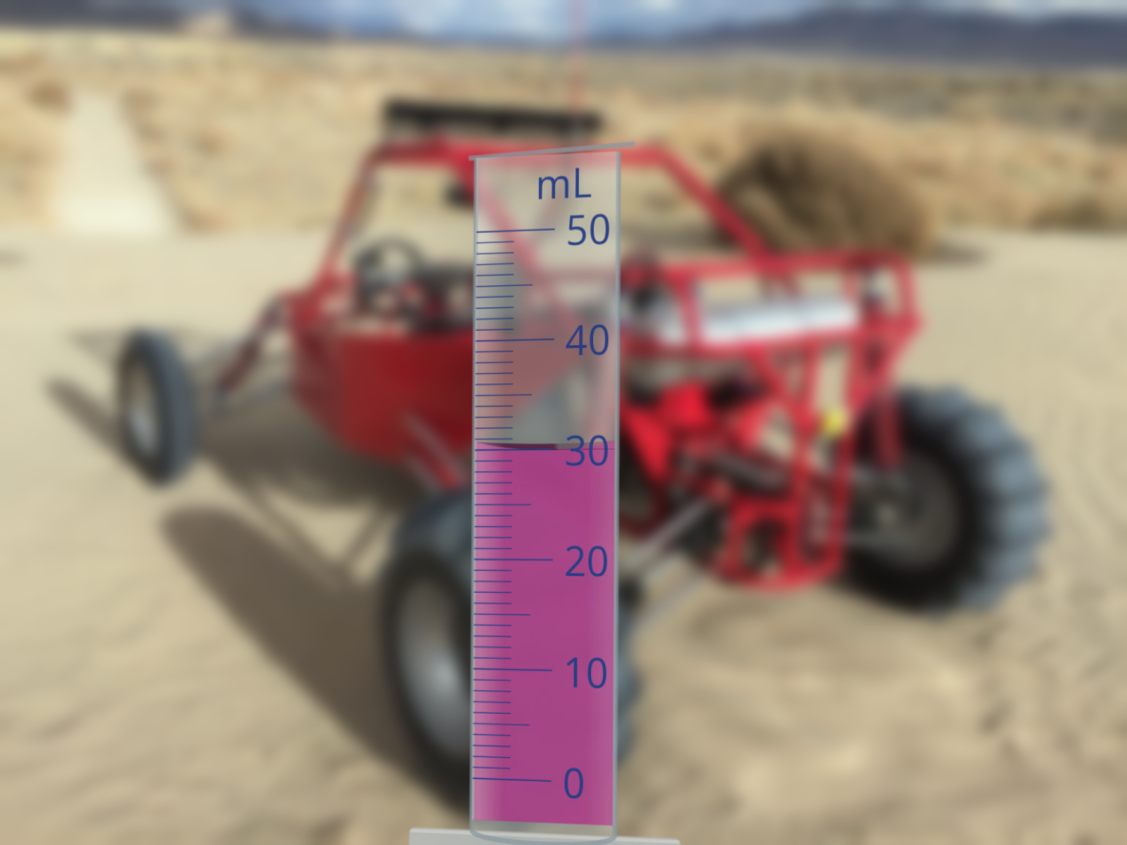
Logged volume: 30mL
